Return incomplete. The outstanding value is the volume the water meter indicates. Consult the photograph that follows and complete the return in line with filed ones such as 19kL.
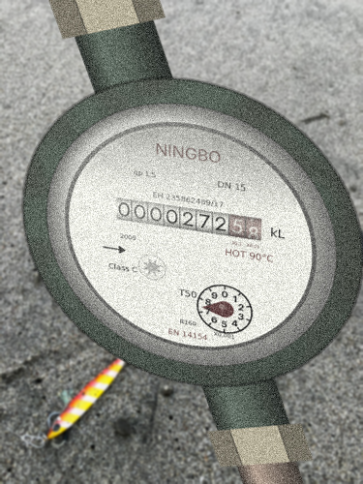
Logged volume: 272.577kL
